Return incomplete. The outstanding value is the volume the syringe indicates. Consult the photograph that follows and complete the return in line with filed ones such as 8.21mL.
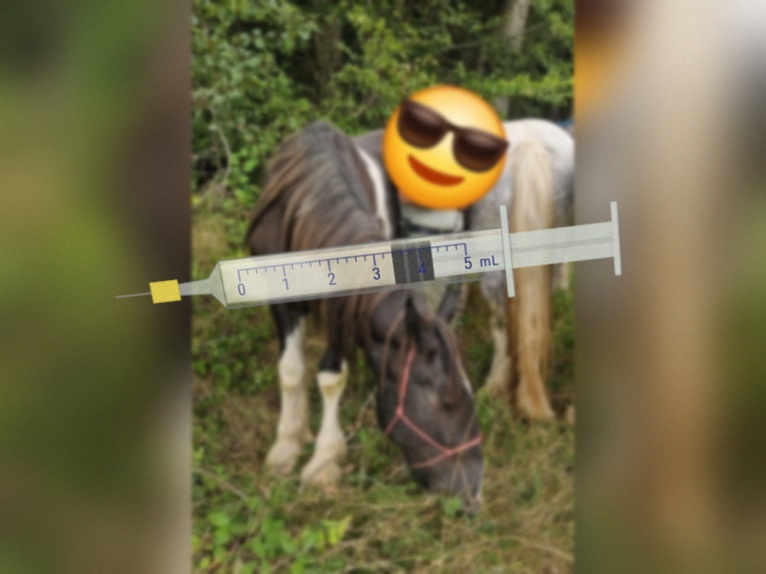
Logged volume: 3.4mL
